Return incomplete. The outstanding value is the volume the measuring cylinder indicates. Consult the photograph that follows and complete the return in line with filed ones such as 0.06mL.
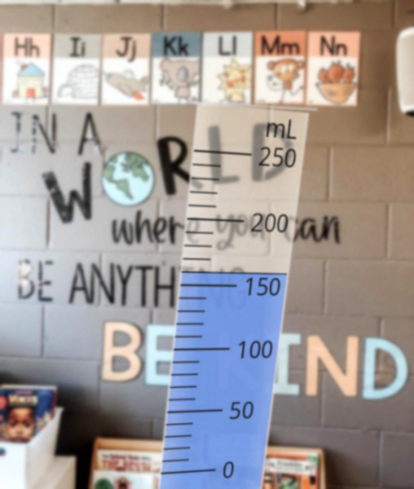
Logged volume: 160mL
